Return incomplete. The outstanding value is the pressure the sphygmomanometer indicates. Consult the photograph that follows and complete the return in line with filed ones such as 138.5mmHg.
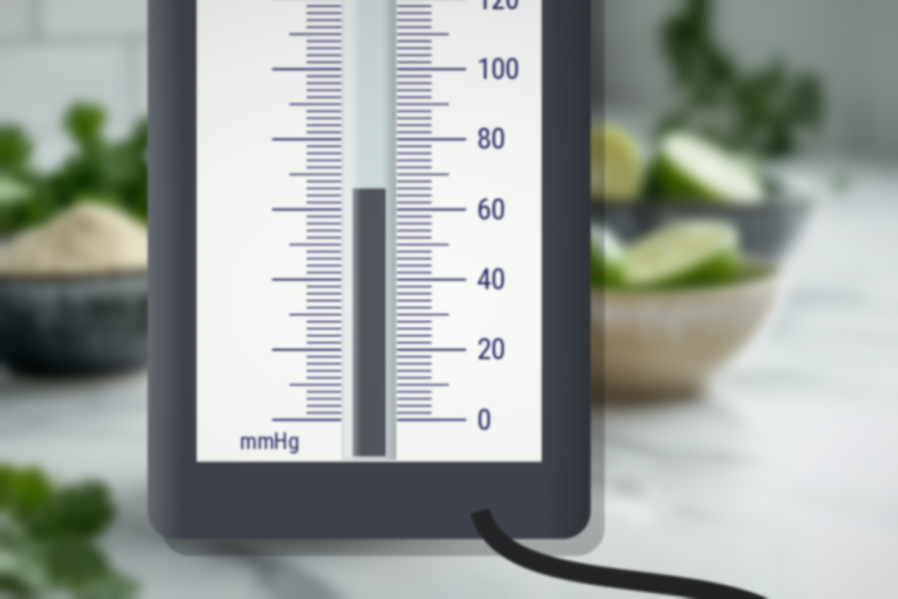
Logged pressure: 66mmHg
